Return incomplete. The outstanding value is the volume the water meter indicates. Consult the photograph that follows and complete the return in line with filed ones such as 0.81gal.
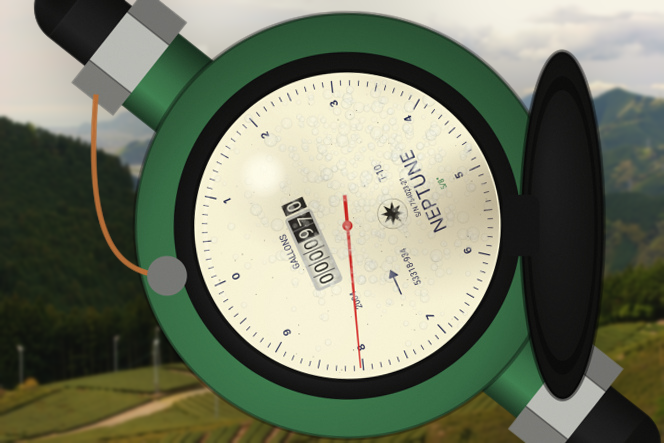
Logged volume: 968.0gal
